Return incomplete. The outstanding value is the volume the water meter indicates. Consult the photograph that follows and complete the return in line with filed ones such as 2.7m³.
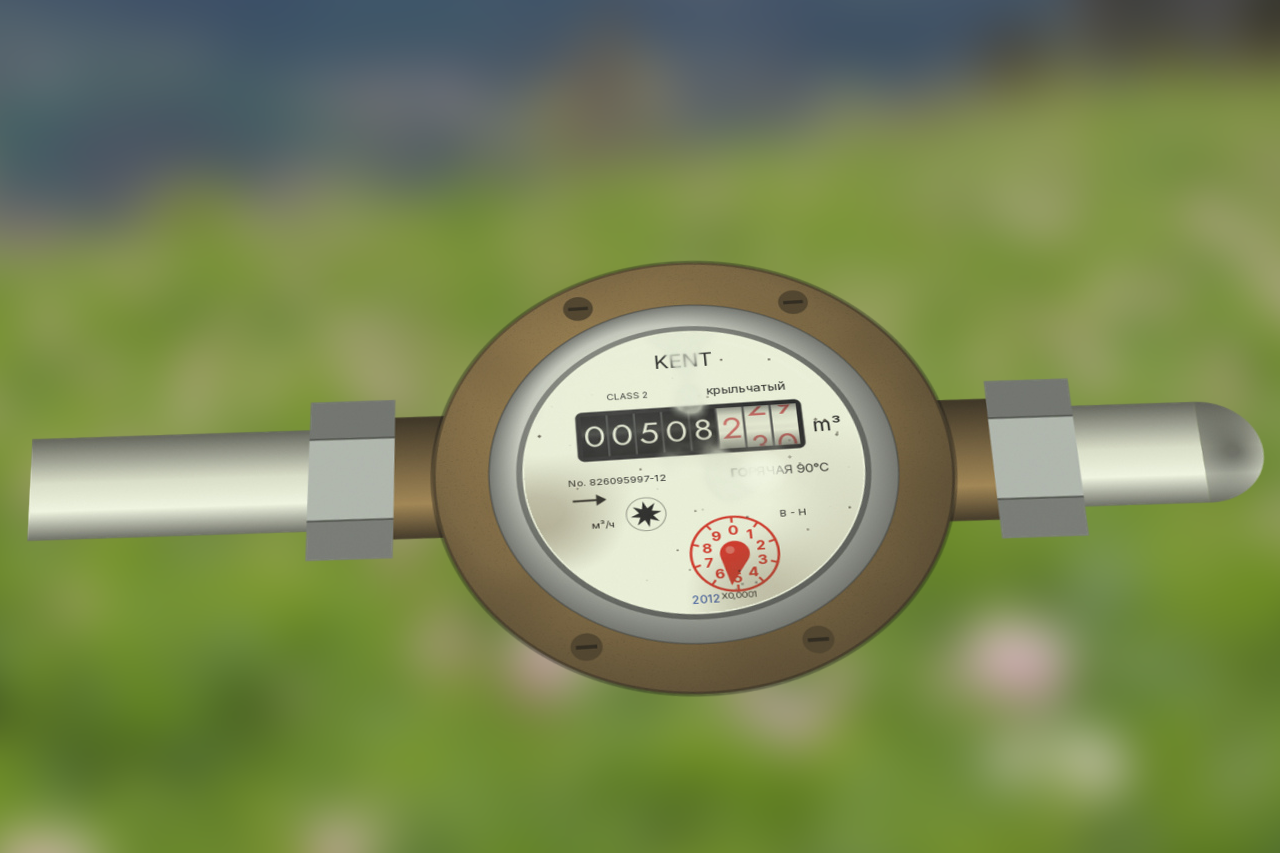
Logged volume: 508.2295m³
